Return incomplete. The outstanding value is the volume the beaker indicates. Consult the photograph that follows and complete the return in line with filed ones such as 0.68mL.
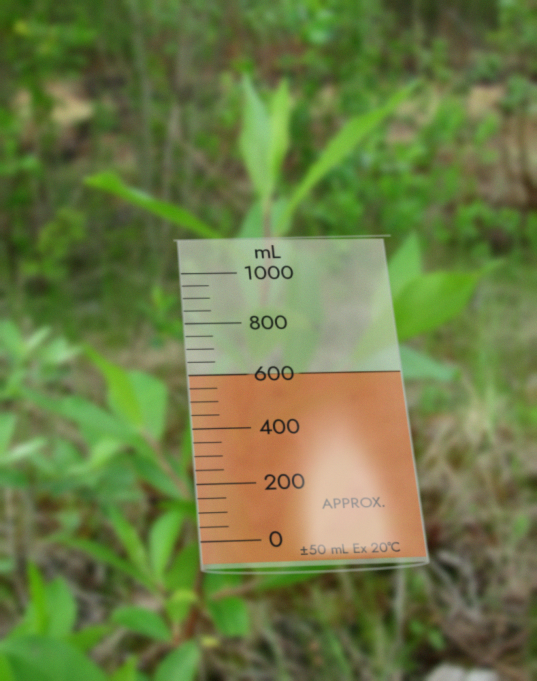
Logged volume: 600mL
